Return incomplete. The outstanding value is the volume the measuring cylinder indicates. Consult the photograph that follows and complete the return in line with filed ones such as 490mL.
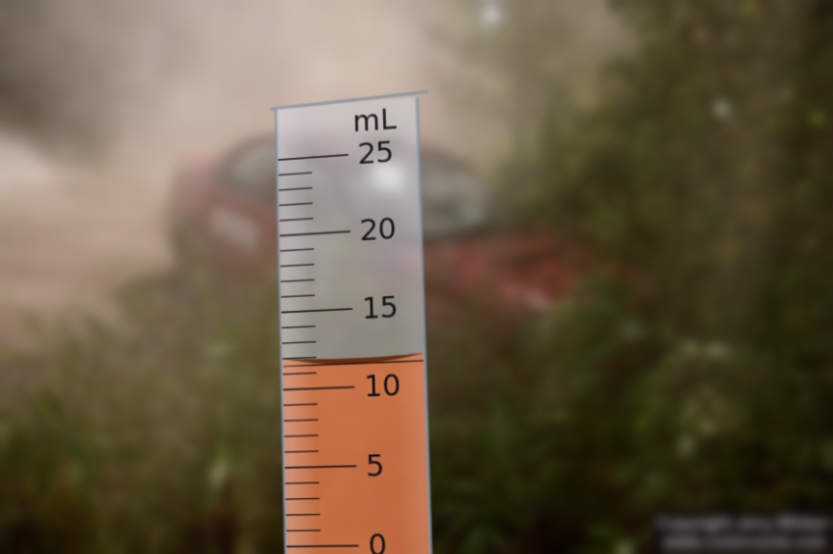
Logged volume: 11.5mL
